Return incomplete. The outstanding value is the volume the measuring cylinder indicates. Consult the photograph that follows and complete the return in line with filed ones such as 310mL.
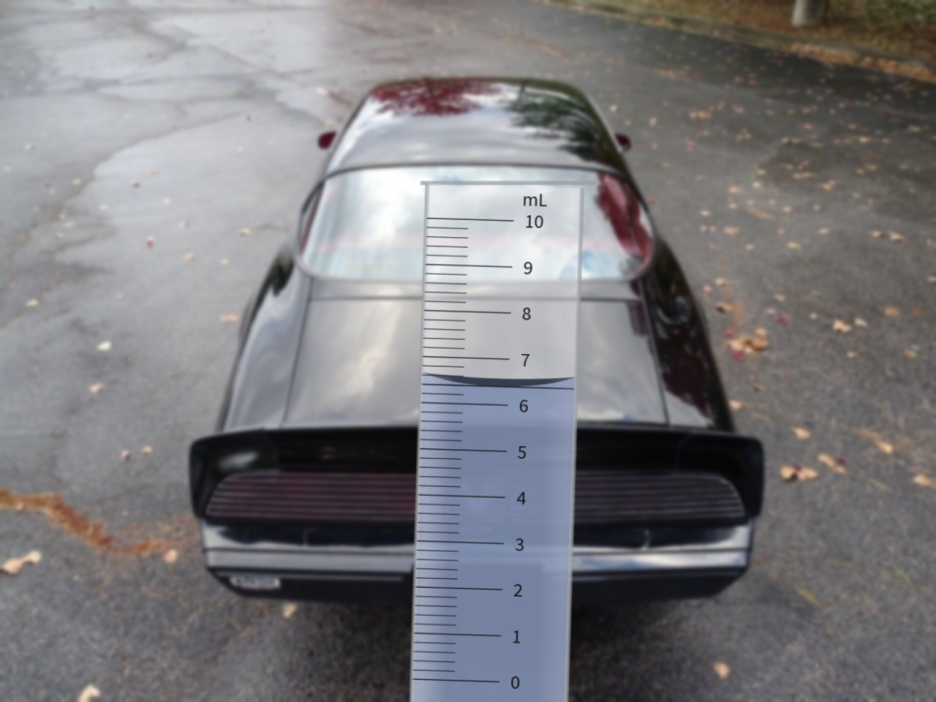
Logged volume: 6.4mL
